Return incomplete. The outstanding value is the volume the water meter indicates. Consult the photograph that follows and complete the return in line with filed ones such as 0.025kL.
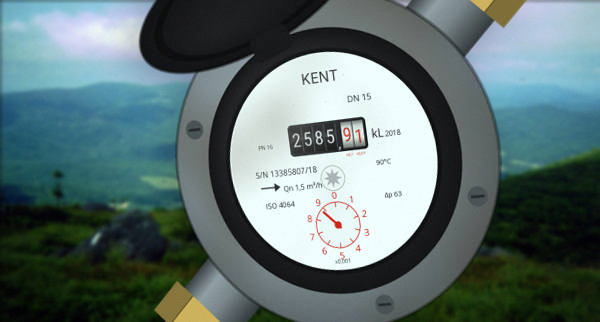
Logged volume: 2585.908kL
